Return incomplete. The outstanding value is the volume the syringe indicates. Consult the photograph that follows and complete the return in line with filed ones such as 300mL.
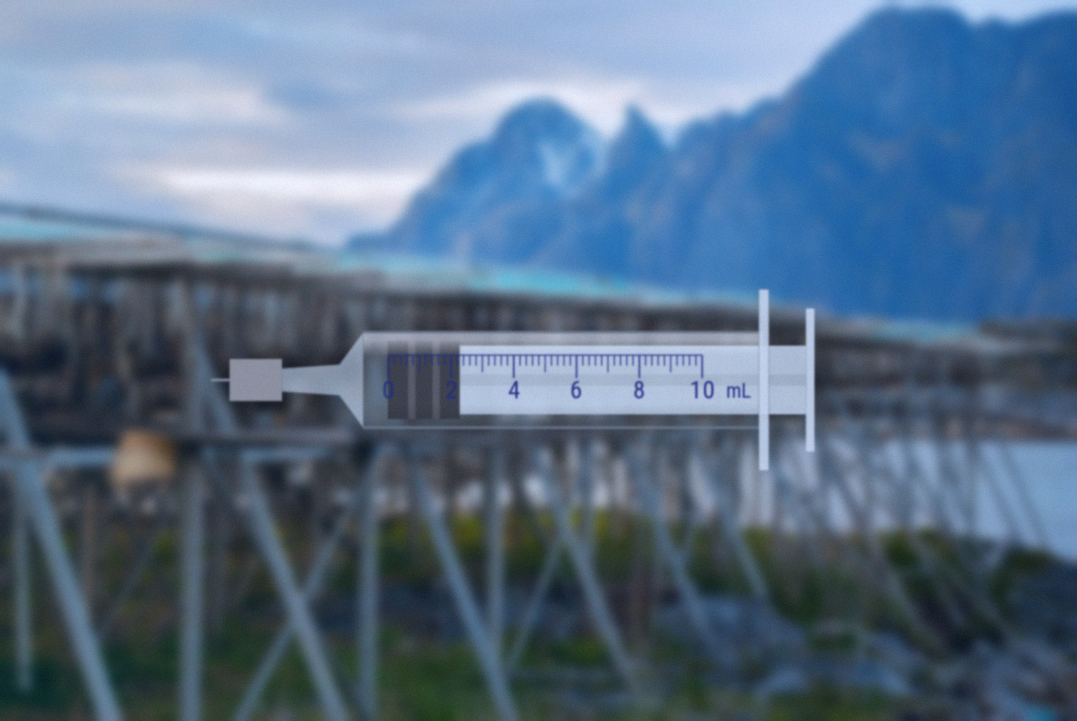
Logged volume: 0mL
